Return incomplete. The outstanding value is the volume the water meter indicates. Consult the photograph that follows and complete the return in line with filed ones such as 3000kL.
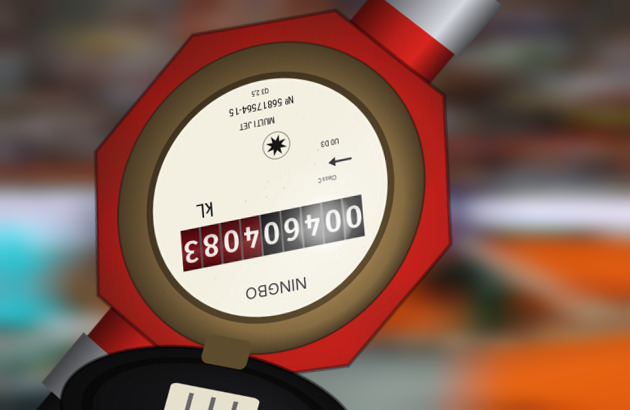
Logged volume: 460.4083kL
